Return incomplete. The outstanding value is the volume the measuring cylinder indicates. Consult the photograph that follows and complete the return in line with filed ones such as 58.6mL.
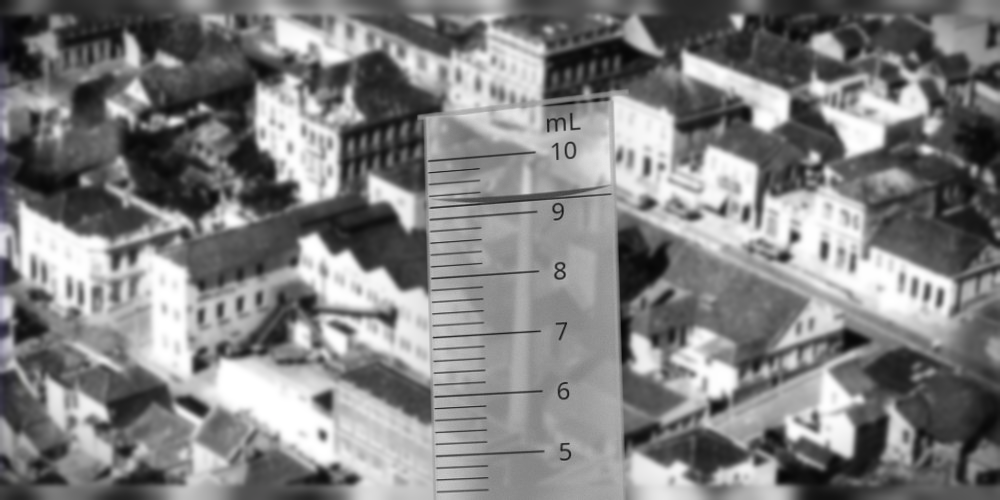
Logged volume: 9.2mL
